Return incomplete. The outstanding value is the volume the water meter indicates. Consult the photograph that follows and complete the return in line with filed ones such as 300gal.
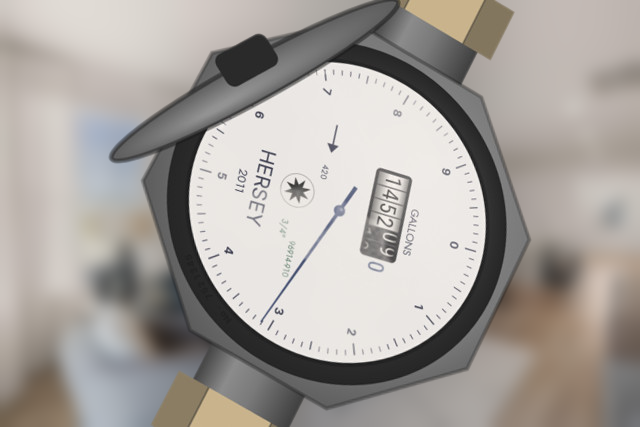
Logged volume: 1452093.1gal
